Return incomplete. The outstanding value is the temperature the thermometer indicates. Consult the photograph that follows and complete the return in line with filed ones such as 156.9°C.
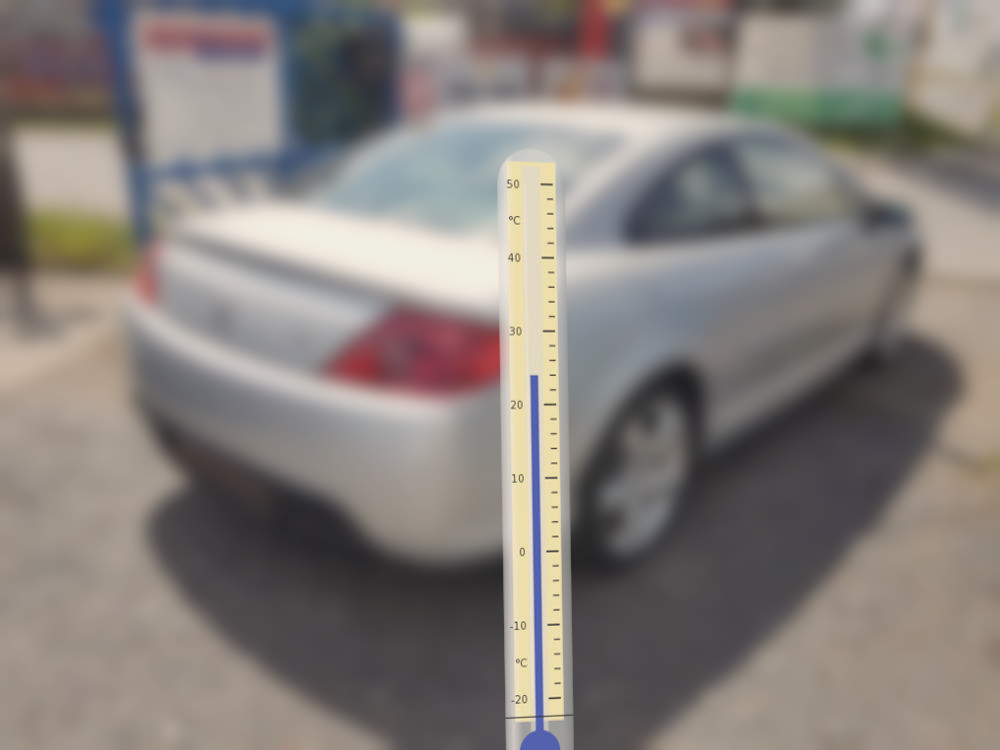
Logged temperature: 24°C
